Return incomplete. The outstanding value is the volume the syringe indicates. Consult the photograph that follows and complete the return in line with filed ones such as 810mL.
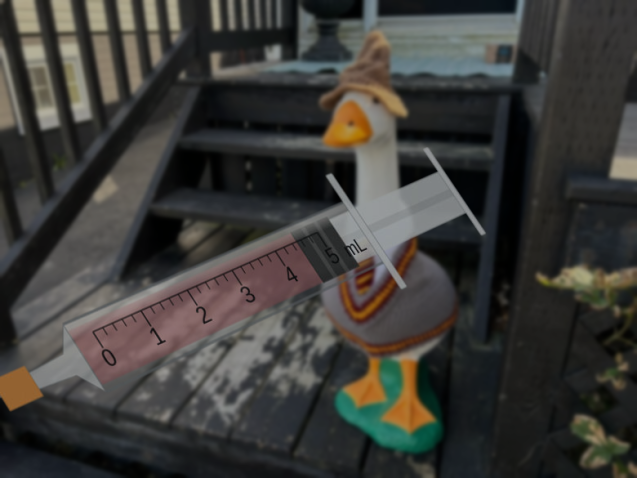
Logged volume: 4.5mL
